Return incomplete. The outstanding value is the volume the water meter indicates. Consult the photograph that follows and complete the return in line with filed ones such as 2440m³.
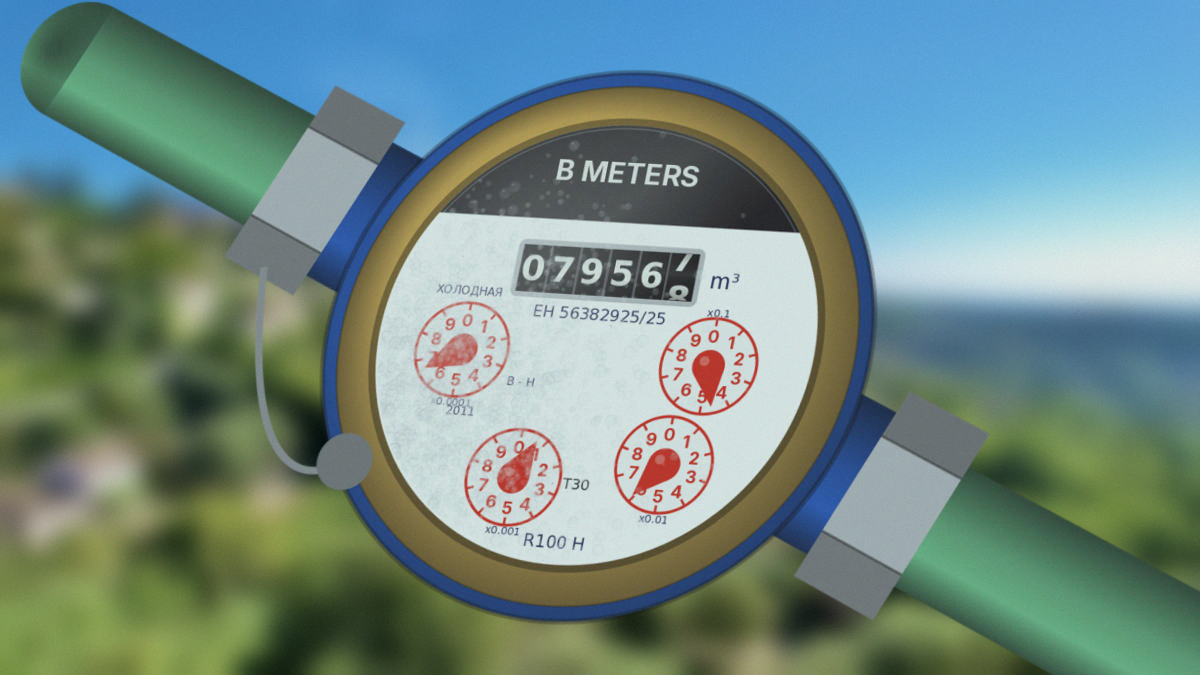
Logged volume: 79567.4606m³
